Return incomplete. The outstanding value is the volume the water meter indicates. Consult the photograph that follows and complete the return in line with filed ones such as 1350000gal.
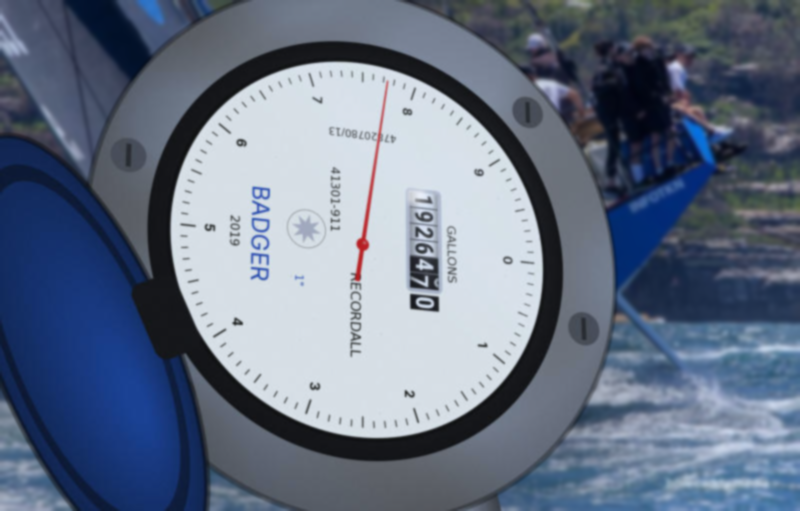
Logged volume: 1926467.7gal
